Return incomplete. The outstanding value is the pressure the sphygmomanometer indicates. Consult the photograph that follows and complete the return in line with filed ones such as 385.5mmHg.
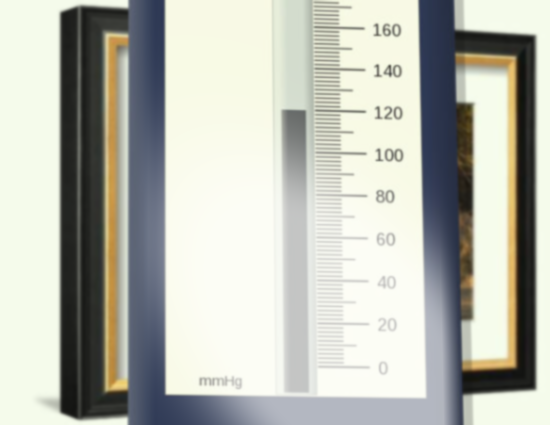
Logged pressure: 120mmHg
